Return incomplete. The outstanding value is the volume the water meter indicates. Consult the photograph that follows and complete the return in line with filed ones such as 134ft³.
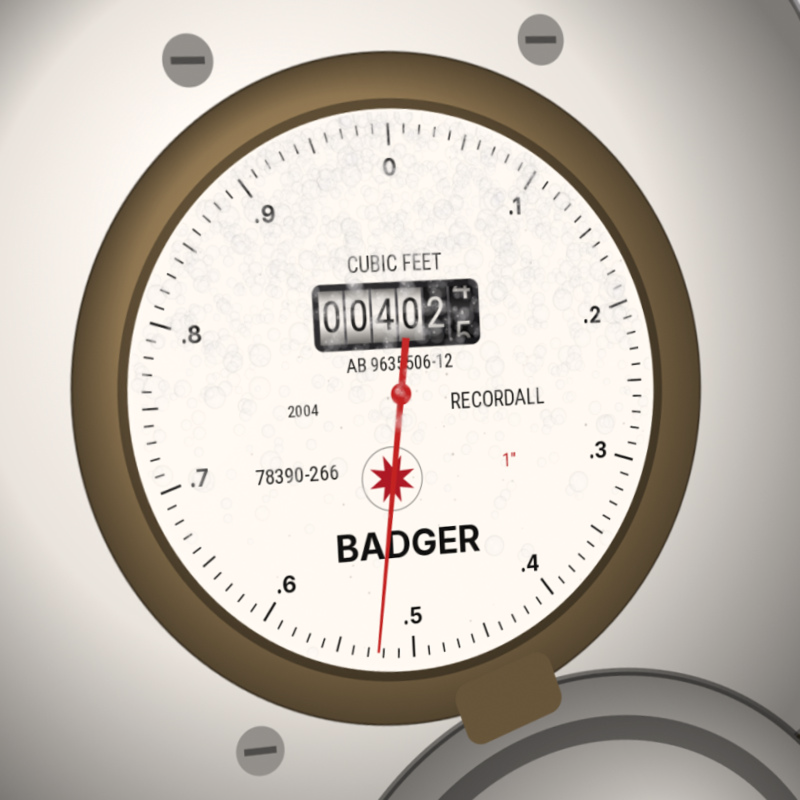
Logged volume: 4024.52ft³
